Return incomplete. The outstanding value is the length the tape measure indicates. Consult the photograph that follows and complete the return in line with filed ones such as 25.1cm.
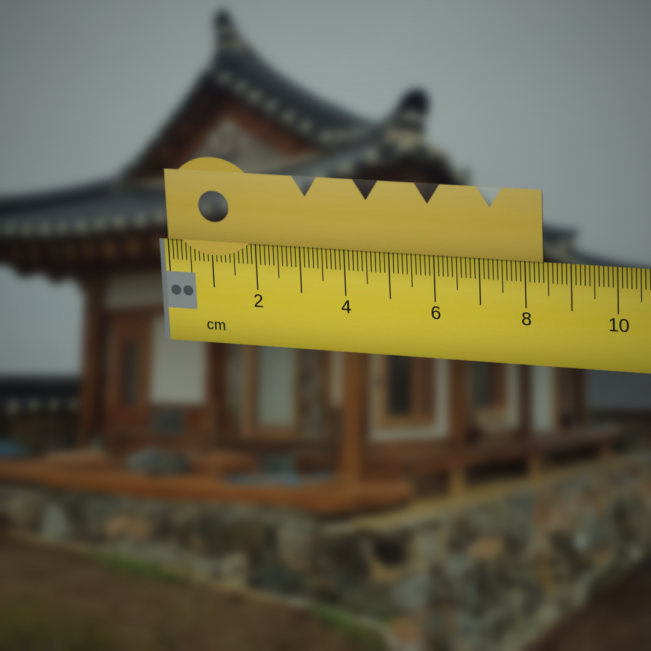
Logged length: 8.4cm
